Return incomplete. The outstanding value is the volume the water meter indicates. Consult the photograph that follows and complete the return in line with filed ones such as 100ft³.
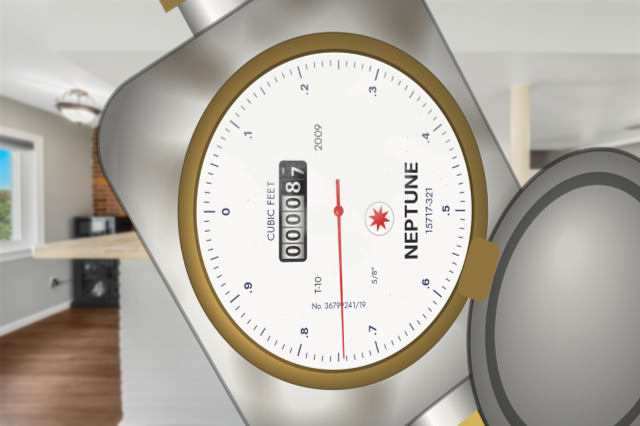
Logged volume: 86.74ft³
